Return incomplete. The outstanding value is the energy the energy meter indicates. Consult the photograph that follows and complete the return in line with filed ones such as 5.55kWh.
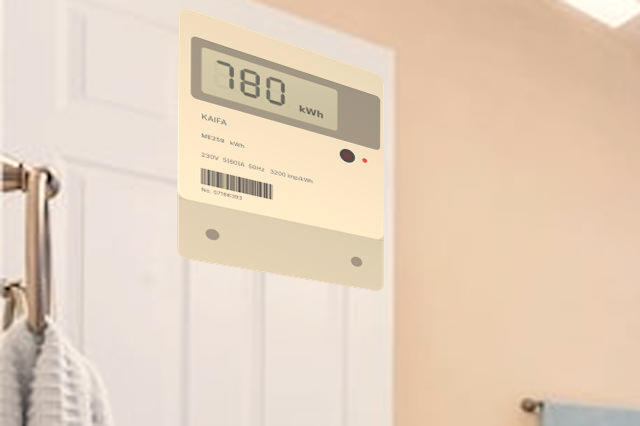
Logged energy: 780kWh
